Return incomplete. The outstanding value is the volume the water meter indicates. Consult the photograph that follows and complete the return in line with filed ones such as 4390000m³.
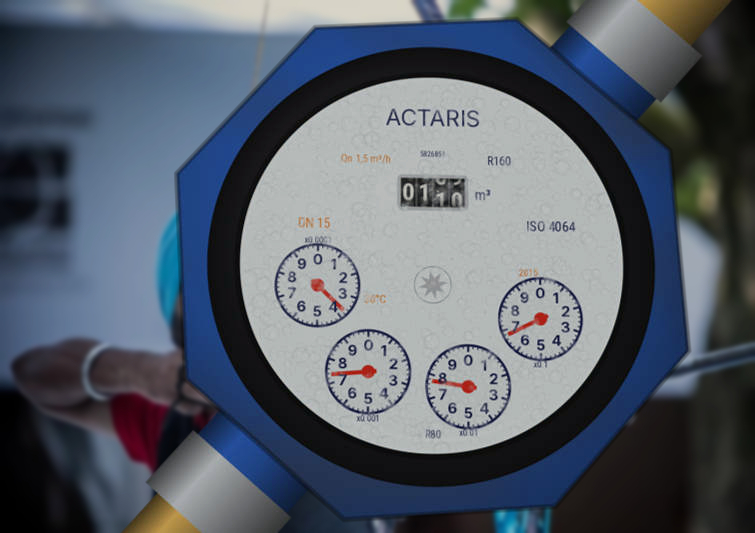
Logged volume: 109.6773m³
